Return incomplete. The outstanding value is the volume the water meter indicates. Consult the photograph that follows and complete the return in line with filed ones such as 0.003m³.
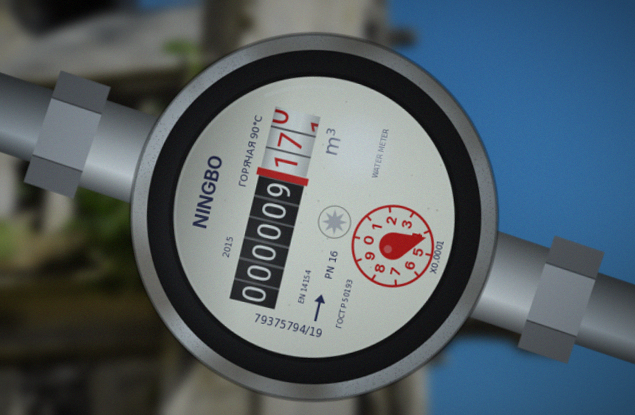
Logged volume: 9.1704m³
